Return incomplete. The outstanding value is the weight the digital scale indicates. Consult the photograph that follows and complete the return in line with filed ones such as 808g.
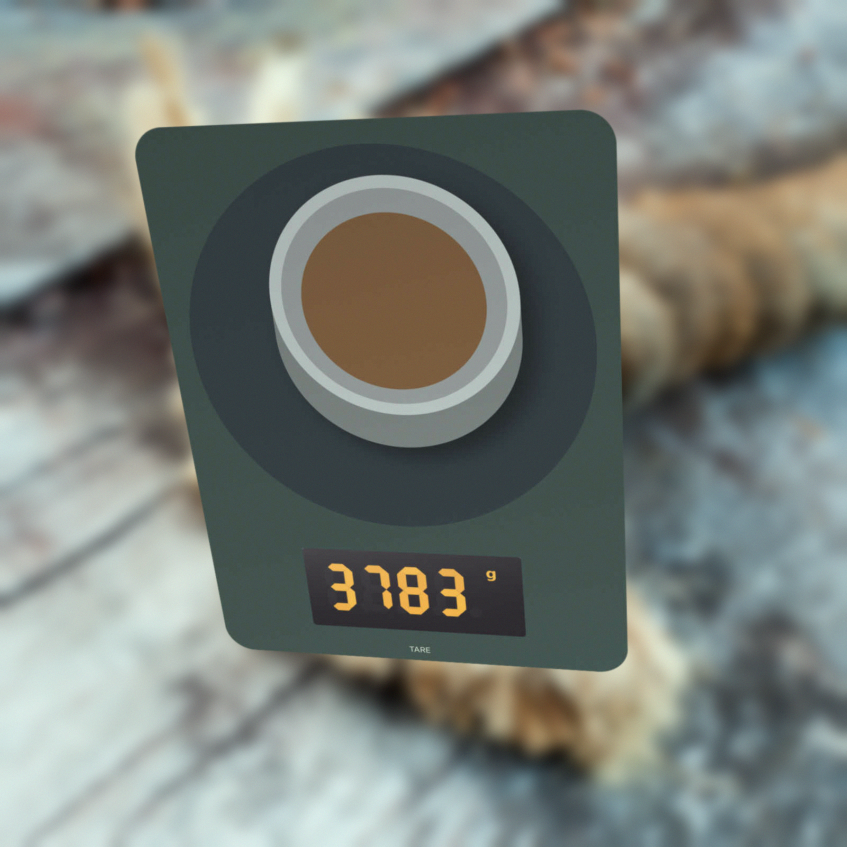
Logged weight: 3783g
